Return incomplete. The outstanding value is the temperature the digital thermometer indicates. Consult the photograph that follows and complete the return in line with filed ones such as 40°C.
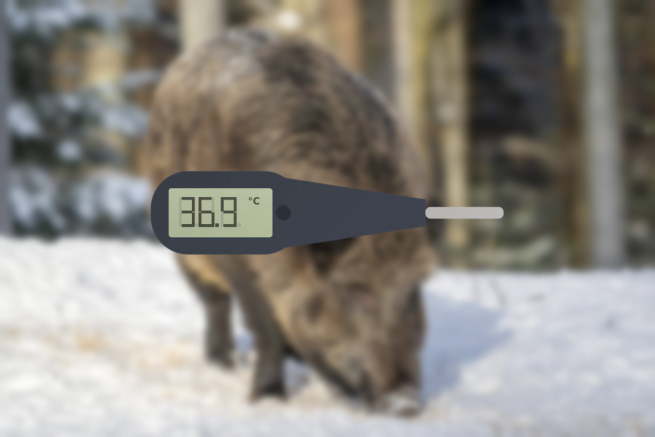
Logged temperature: 36.9°C
